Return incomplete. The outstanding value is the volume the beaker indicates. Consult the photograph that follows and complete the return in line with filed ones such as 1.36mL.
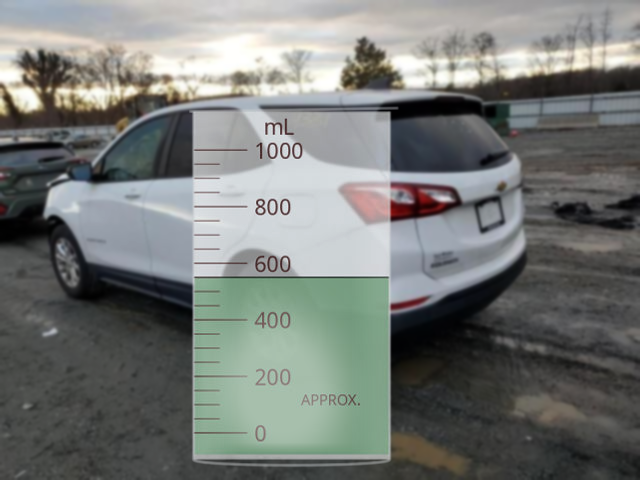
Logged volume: 550mL
